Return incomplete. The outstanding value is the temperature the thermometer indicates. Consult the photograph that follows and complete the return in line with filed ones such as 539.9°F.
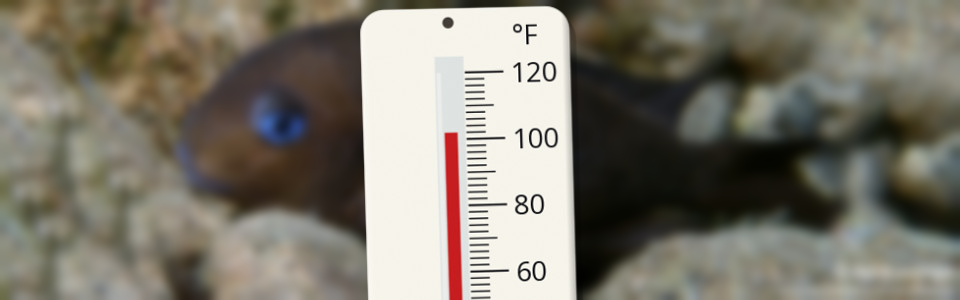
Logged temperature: 102°F
